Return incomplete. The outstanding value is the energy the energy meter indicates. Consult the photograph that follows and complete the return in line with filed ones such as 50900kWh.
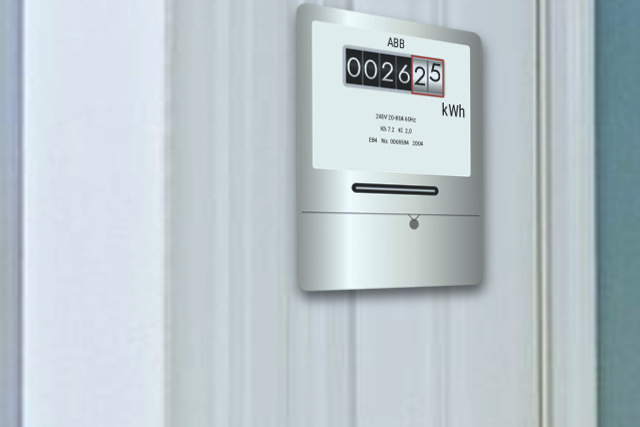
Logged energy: 26.25kWh
